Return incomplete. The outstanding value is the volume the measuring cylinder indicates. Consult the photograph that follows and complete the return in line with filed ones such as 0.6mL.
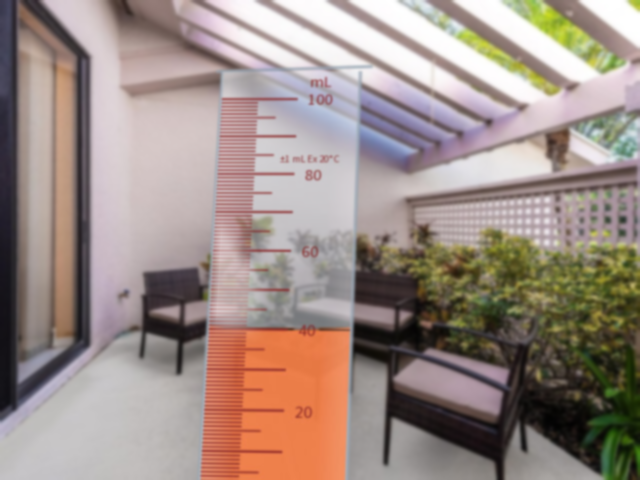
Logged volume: 40mL
